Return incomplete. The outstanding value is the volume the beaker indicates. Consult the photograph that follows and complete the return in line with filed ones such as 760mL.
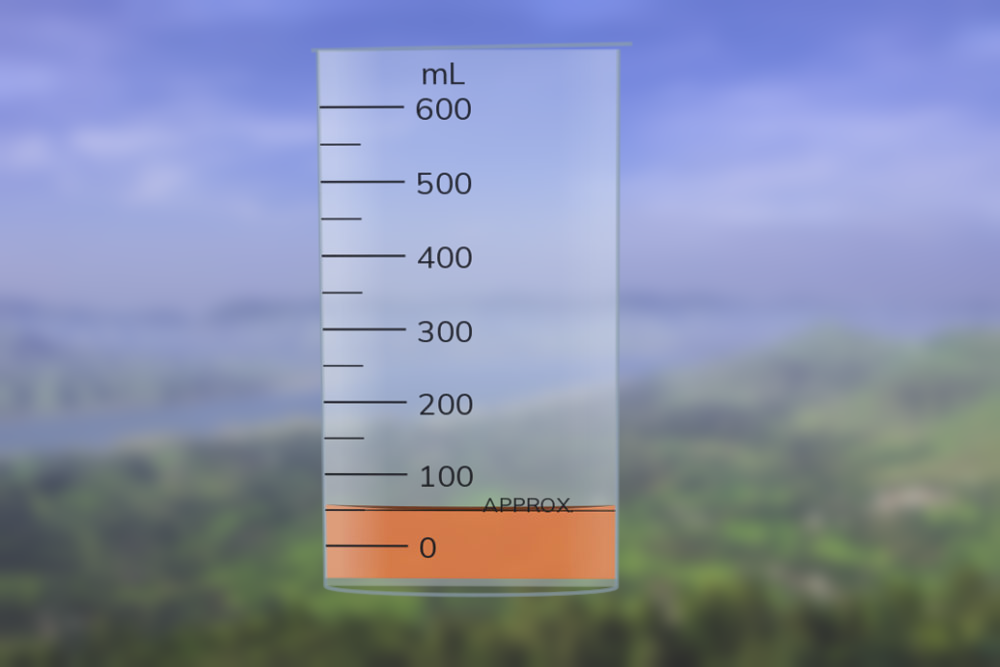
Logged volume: 50mL
